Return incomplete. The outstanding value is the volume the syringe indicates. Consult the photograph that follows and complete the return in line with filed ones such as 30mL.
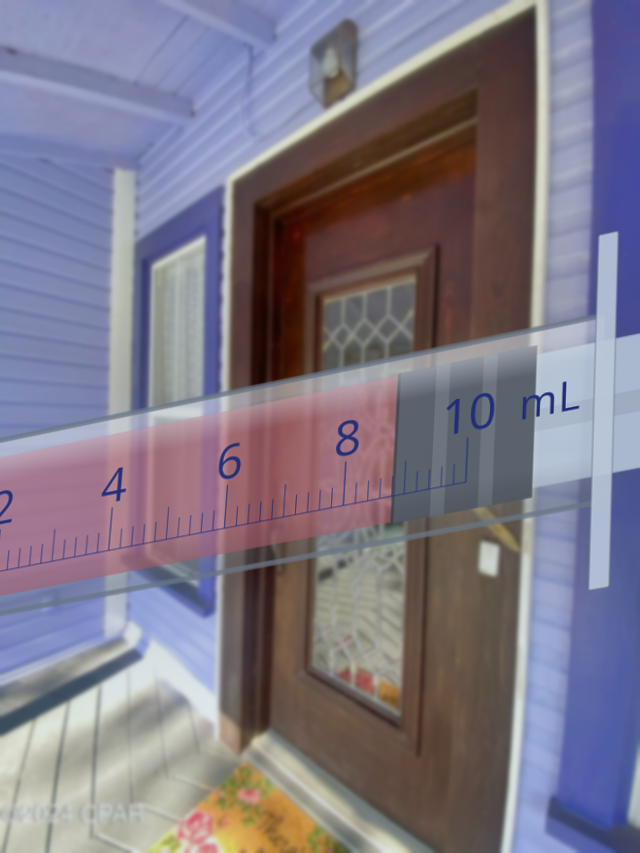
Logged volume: 8.8mL
